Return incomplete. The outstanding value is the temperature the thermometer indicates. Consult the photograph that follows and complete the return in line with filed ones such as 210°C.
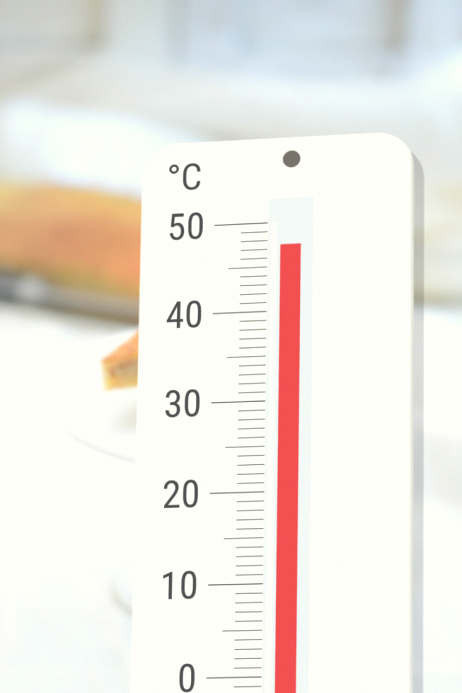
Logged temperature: 47.5°C
